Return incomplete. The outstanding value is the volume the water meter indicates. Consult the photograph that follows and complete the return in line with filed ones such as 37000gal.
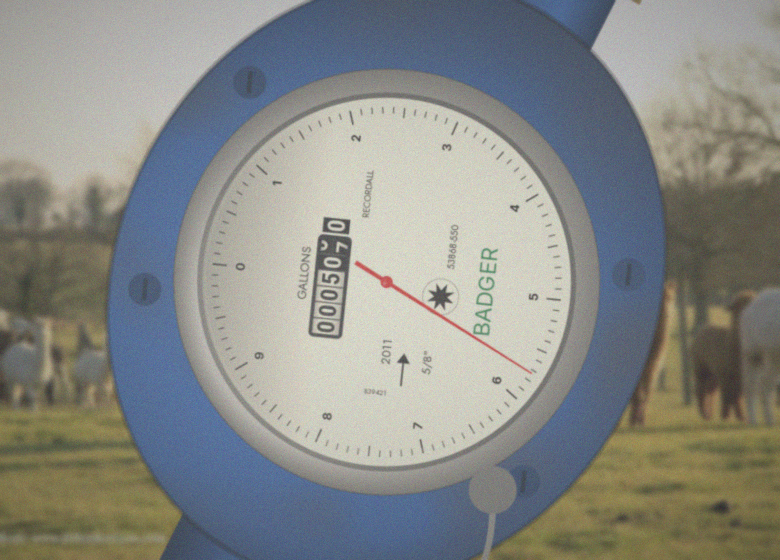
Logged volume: 5065.7gal
